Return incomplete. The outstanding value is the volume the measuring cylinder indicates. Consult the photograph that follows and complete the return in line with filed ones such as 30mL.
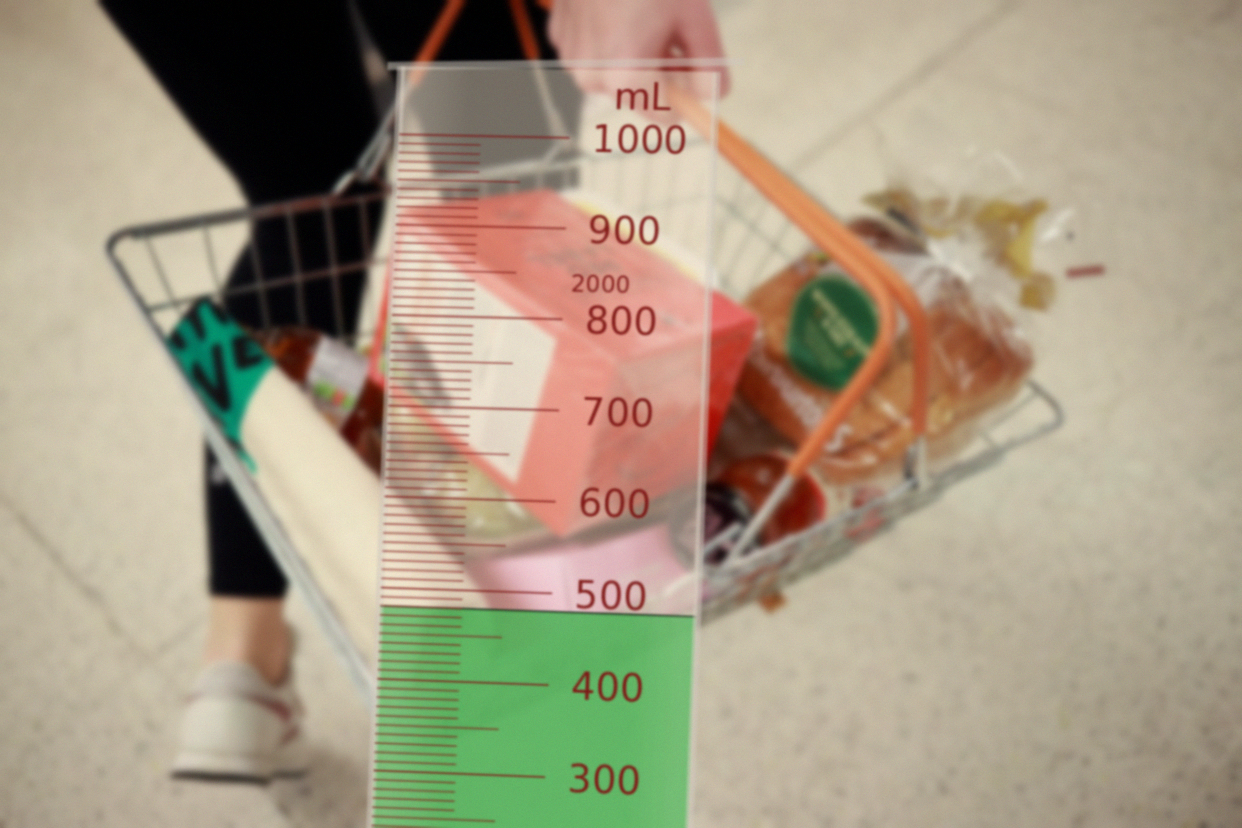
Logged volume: 480mL
